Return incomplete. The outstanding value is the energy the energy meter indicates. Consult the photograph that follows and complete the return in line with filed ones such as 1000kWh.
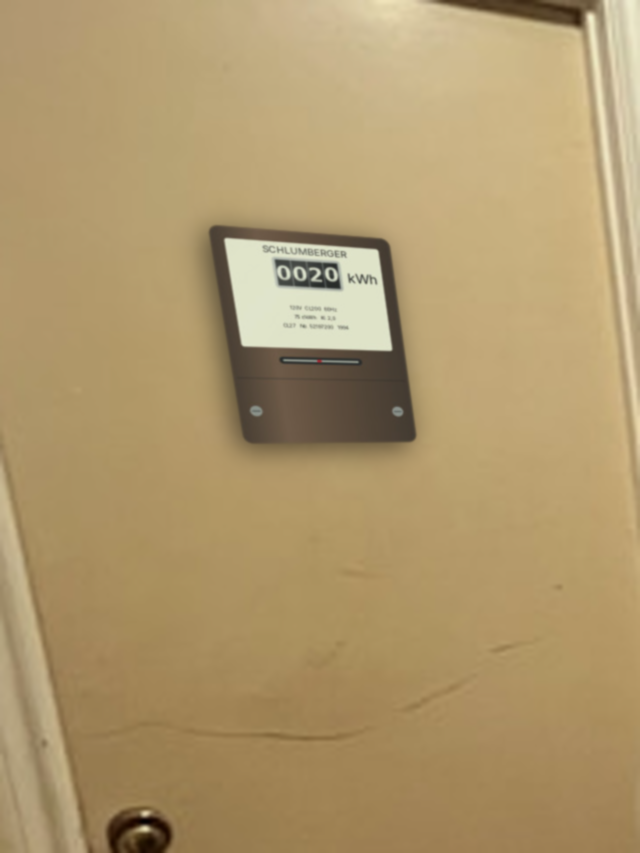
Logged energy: 20kWh
